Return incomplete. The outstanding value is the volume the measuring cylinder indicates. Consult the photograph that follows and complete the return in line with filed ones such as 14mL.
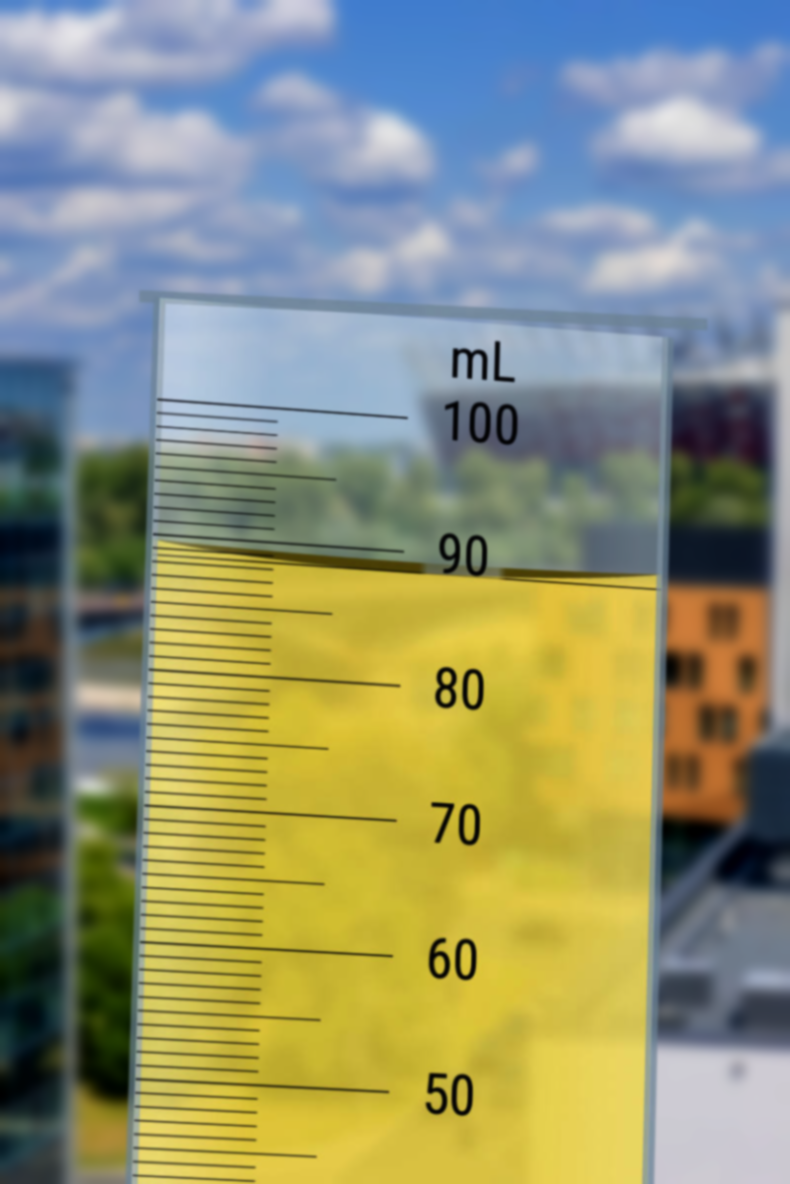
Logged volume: 88.5mL
